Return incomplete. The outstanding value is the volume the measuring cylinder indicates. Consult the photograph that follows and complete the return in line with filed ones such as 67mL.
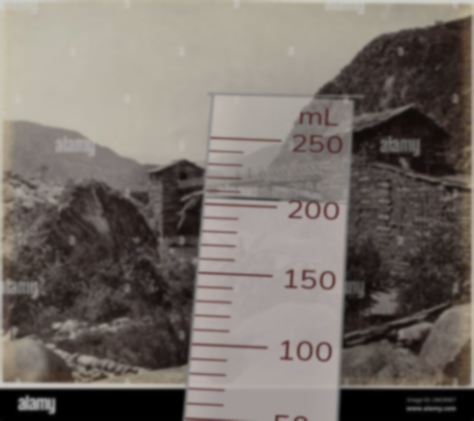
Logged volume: 205mL
